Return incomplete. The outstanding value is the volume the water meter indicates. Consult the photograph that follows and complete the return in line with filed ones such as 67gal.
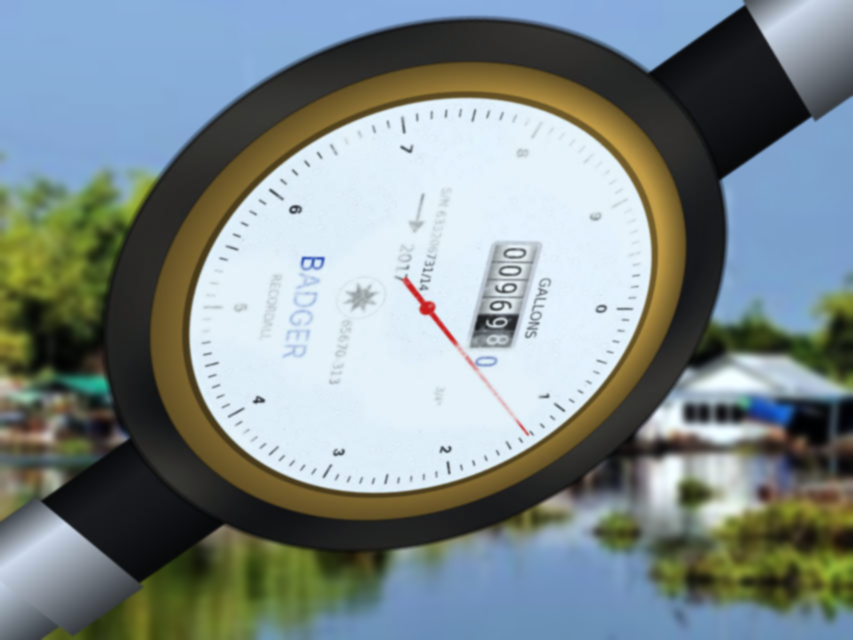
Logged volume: 96981.3gal
